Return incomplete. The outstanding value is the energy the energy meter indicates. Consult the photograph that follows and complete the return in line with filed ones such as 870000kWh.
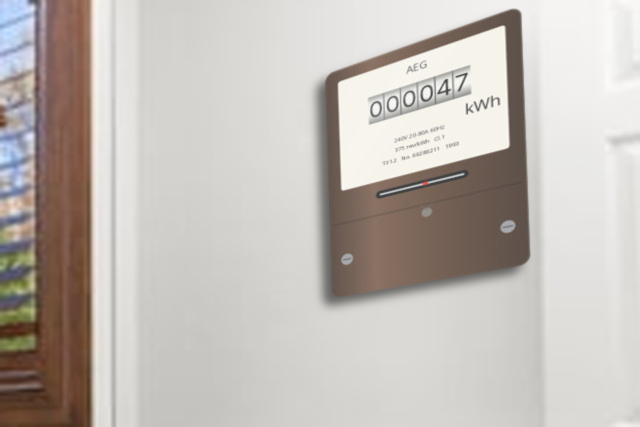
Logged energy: 47kWh
